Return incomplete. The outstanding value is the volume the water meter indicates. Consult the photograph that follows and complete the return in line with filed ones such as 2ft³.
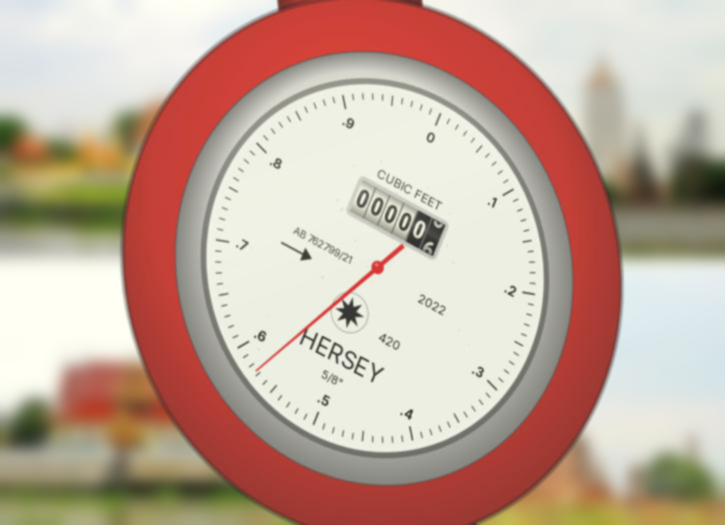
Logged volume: 5.57ft³
